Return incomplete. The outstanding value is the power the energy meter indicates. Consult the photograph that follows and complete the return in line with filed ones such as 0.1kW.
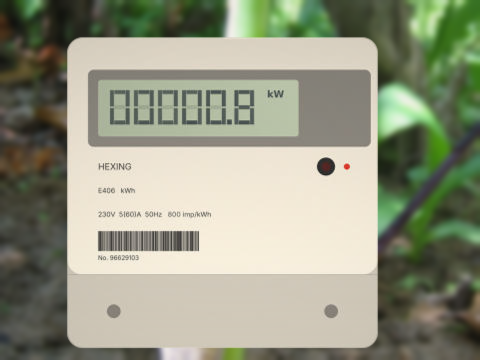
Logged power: 0.8kW
